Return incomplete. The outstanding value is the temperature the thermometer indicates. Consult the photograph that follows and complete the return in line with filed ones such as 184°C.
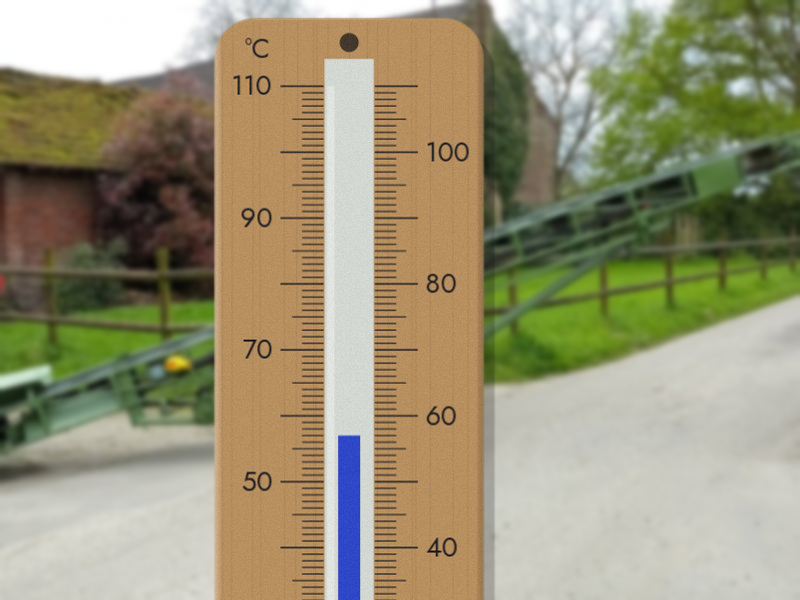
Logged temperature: 57°C
